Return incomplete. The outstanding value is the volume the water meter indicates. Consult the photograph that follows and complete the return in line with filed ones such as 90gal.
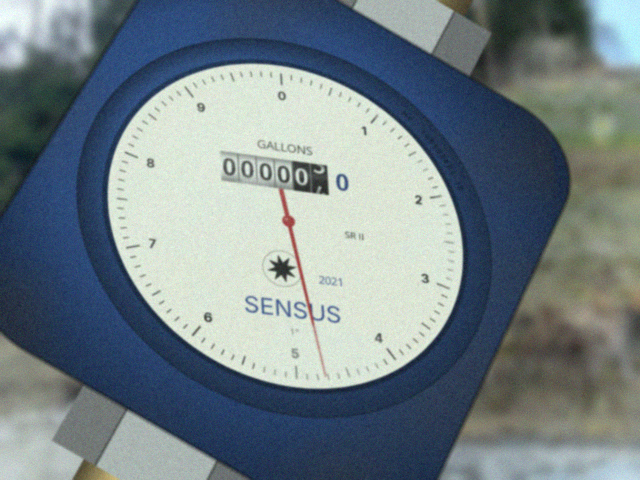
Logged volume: 34.7gal
